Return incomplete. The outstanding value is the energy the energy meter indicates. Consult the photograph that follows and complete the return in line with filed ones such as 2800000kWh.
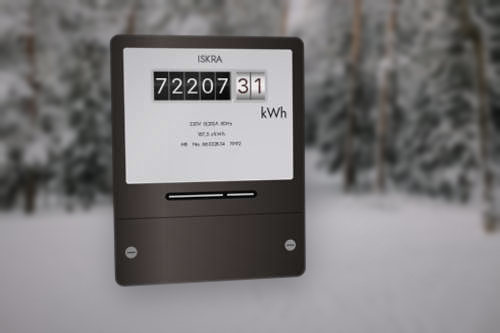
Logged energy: 72207.31kWh
